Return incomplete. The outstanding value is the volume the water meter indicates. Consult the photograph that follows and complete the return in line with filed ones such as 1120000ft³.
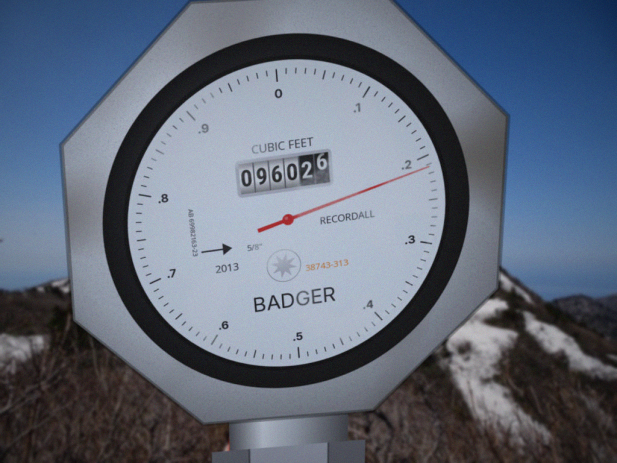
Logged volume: 96026.21ft³
